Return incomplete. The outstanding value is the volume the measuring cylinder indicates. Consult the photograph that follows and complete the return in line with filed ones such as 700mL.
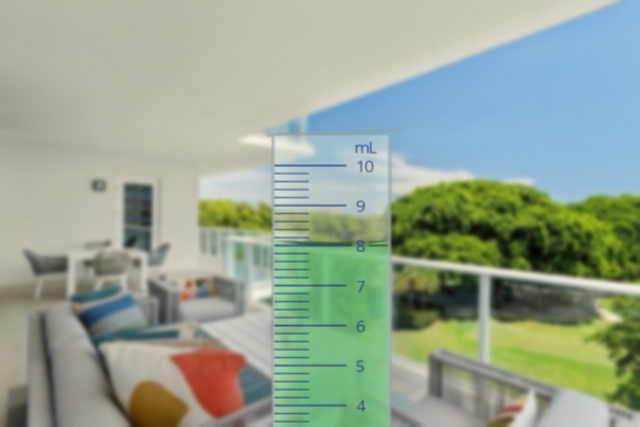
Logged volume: 8mL
